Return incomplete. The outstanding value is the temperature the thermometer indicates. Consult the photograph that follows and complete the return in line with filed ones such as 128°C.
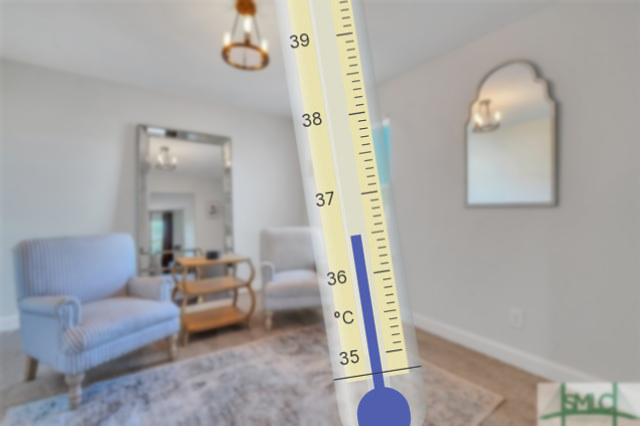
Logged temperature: 36.5°C
